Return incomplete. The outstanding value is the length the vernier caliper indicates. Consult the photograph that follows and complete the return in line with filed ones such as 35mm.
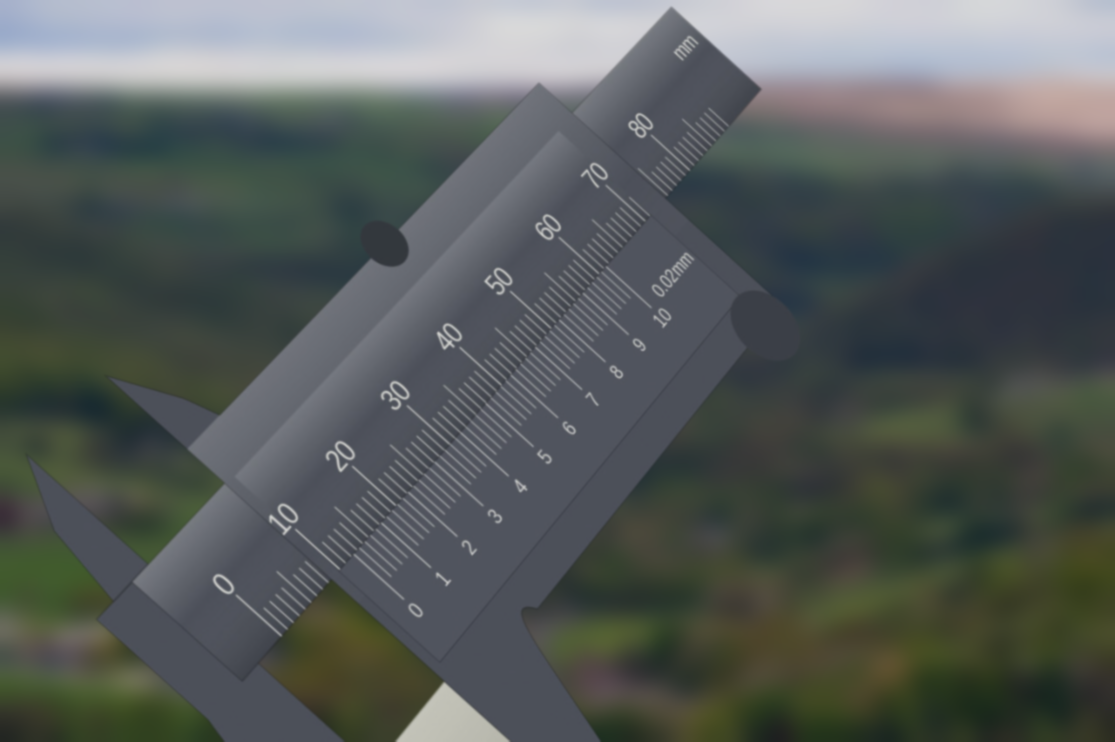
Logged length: 12.4mm
